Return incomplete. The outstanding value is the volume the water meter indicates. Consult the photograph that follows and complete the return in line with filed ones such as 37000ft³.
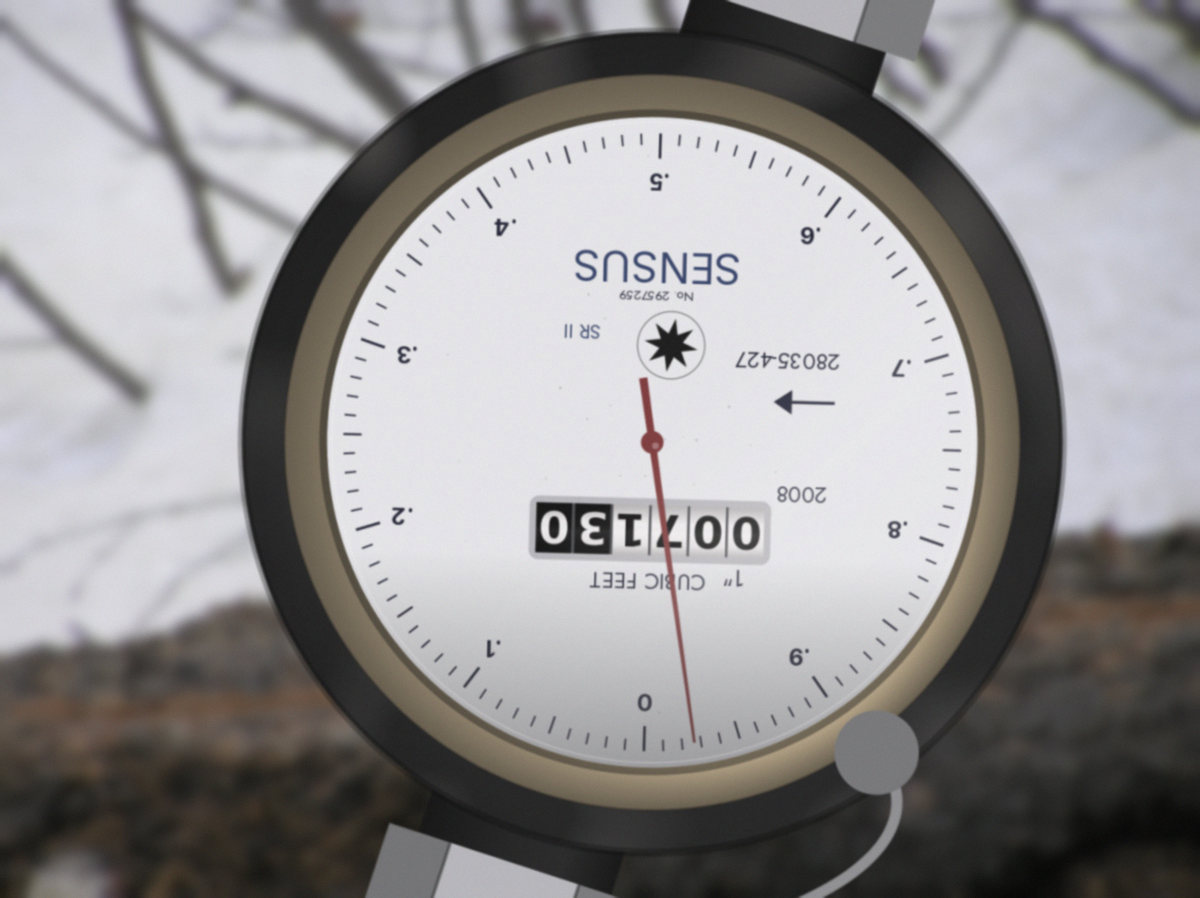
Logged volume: 7129.97ft³
